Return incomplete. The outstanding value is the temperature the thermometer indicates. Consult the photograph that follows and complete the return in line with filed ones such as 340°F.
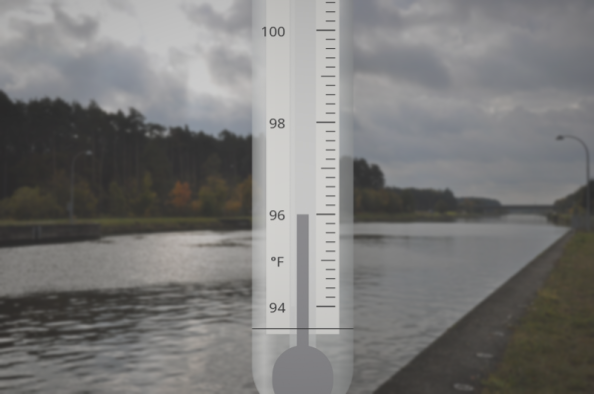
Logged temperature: 96°F
